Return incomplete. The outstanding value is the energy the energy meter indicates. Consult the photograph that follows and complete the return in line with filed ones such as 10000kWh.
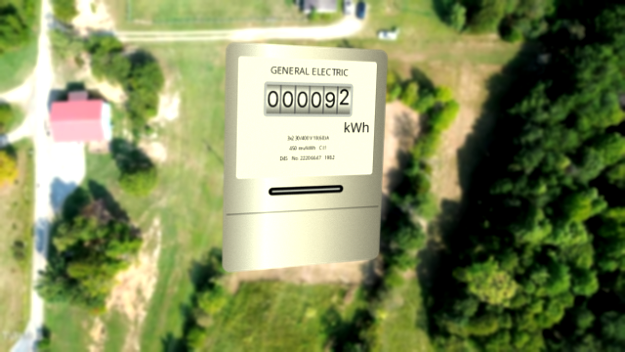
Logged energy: 92kWh
